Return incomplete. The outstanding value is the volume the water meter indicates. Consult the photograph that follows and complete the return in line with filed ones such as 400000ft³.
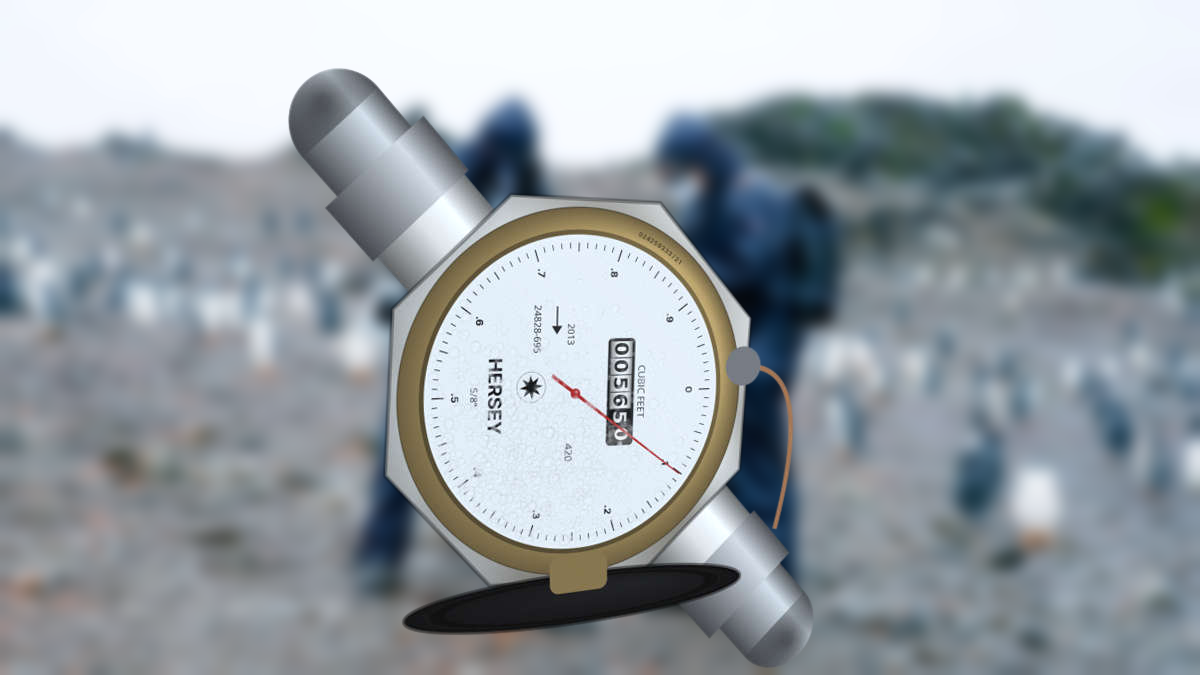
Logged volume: 5650.10ft³
